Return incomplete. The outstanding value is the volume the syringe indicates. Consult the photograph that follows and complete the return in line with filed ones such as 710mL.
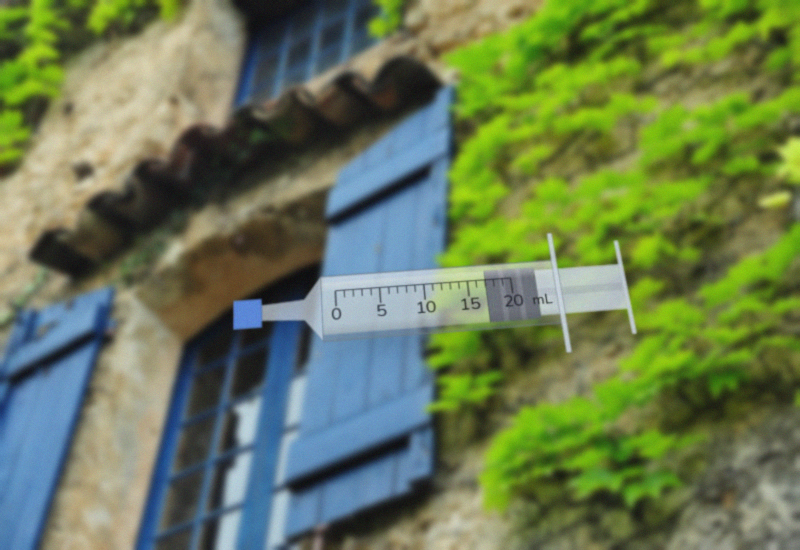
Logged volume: 17mL
